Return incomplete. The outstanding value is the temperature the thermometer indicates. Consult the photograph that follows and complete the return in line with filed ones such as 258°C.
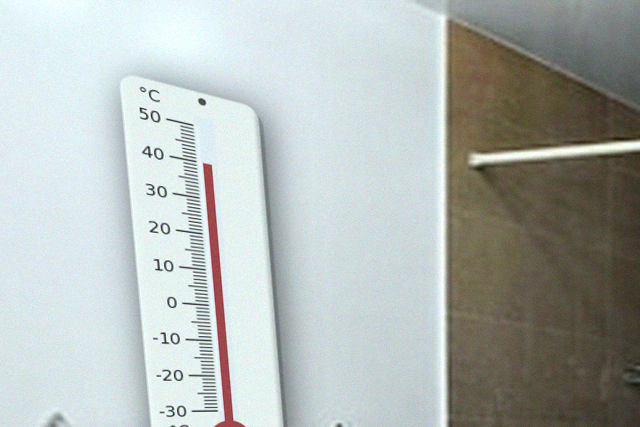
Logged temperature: 40°C
